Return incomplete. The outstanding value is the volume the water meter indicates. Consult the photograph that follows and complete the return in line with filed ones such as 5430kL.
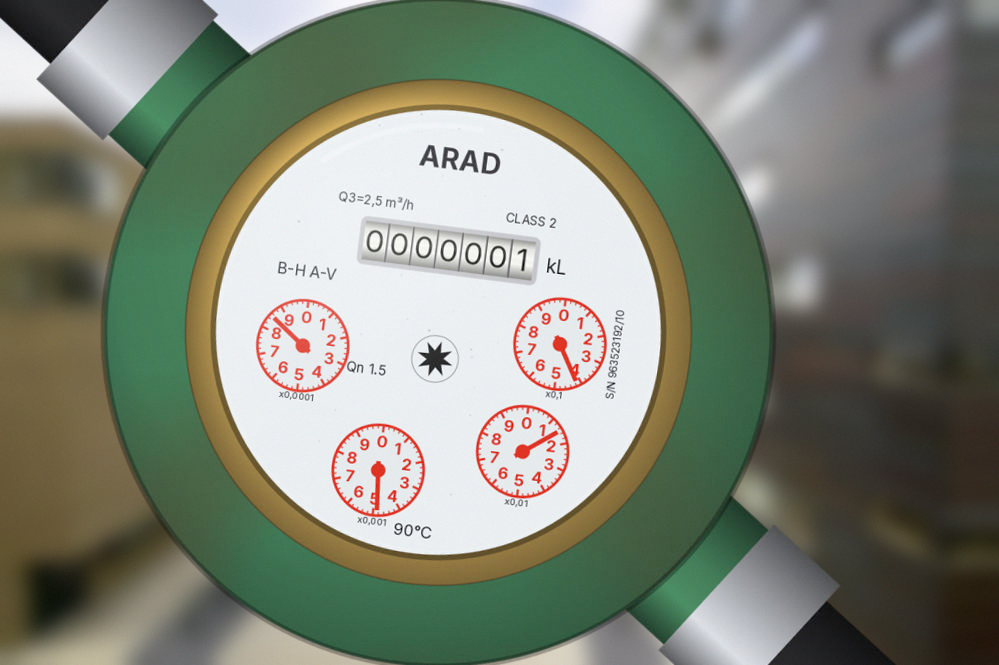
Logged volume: 1.4148kL
